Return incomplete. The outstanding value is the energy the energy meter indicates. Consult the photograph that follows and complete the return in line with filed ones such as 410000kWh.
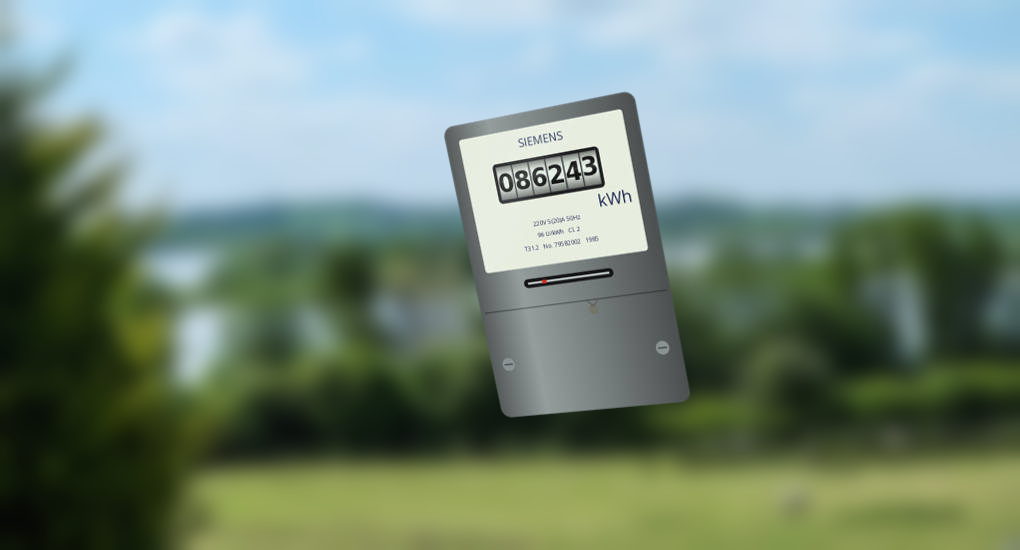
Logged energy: 86243kWh
